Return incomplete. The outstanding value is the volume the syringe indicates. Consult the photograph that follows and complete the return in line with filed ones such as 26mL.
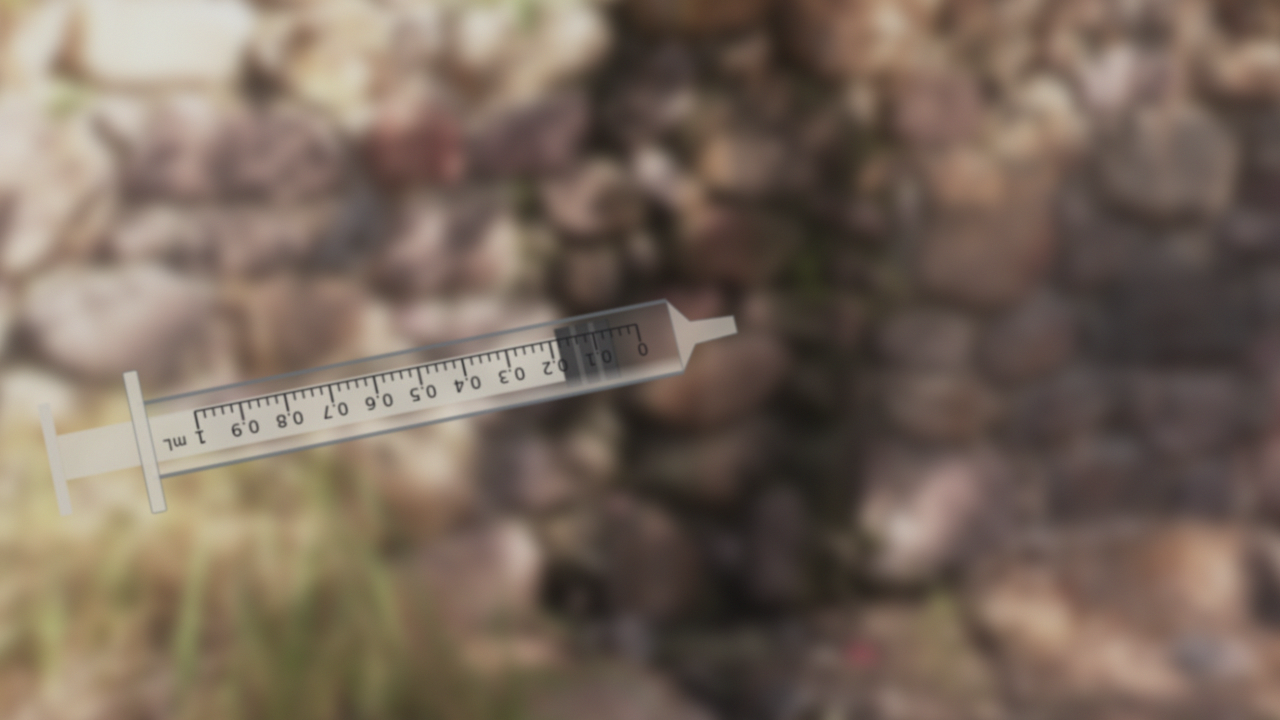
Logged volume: 0.06mL
